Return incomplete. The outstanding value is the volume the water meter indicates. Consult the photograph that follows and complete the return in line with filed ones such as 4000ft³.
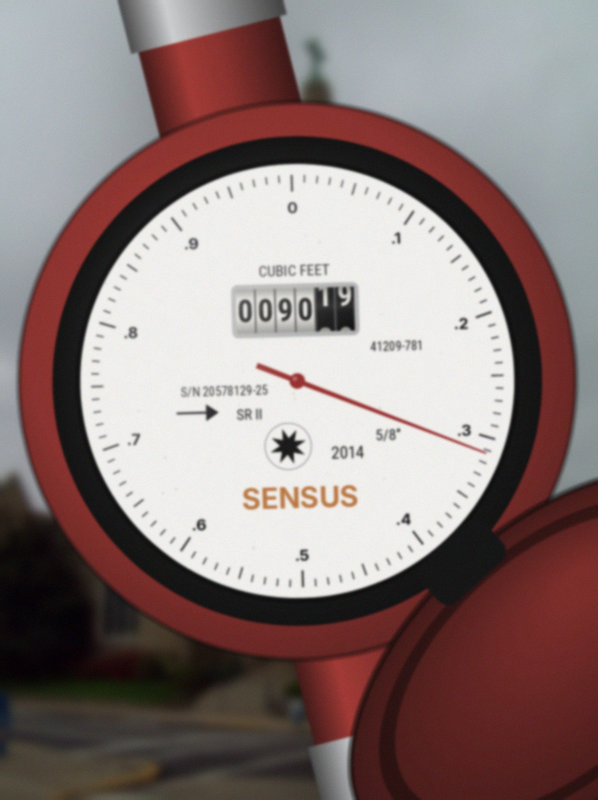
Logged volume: 9019.31ft³
